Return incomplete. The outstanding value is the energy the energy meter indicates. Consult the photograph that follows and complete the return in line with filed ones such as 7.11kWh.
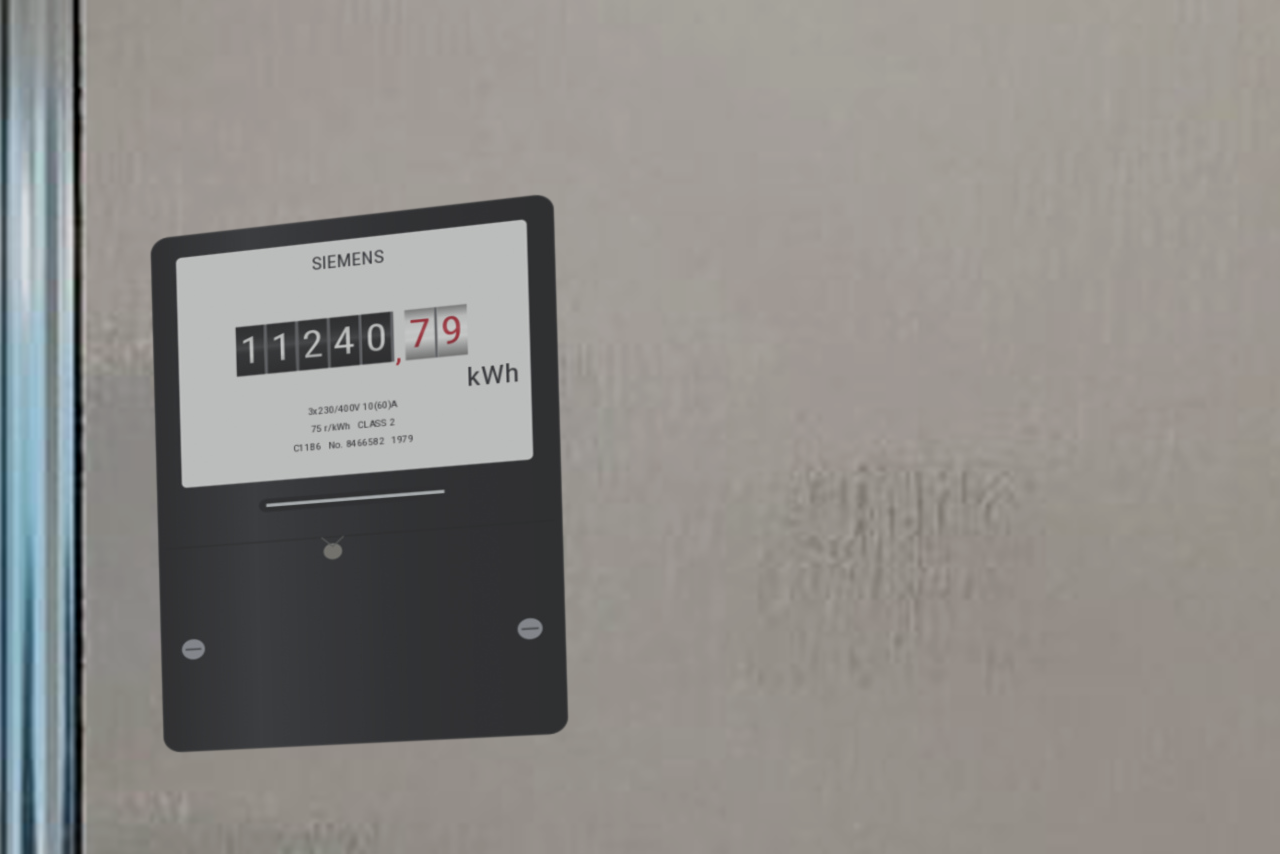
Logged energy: 11240.79kWh
